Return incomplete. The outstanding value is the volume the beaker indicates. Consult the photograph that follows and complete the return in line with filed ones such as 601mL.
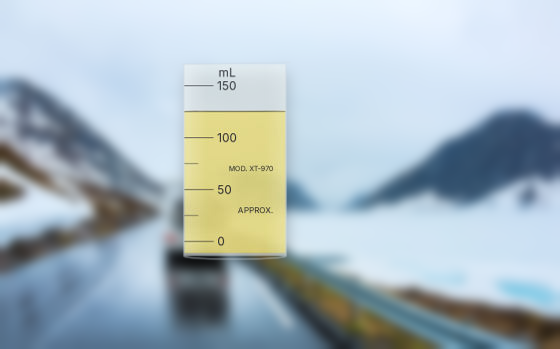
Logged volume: 125mL
